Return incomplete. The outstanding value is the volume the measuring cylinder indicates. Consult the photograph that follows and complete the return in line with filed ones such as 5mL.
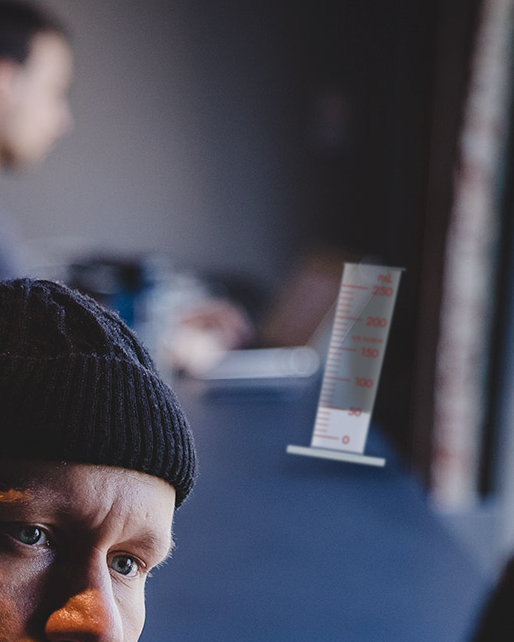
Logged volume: 50mL
